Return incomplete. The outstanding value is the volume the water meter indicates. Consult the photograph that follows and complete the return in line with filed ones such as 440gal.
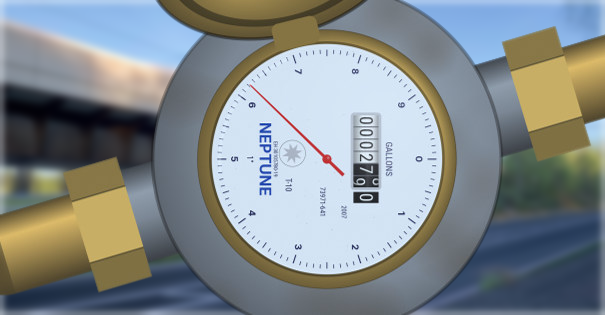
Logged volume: 2786.2gal
